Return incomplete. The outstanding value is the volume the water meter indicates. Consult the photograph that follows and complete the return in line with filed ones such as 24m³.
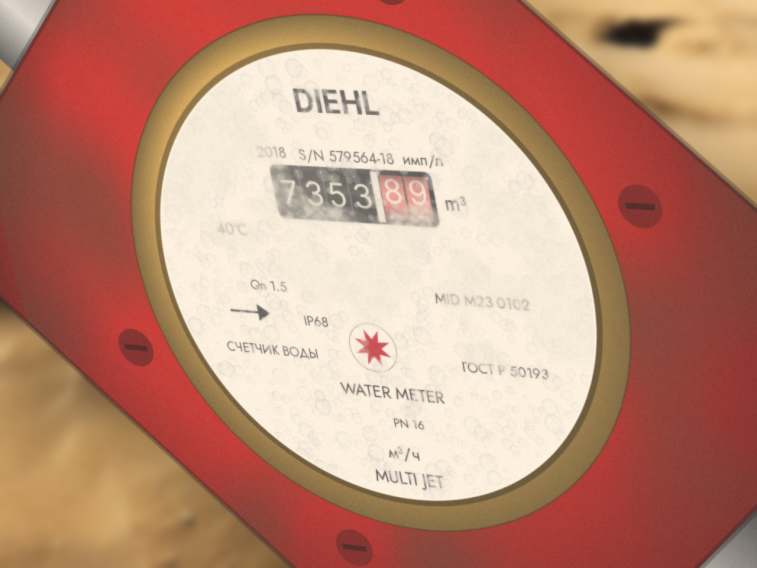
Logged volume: 7353.89m³
